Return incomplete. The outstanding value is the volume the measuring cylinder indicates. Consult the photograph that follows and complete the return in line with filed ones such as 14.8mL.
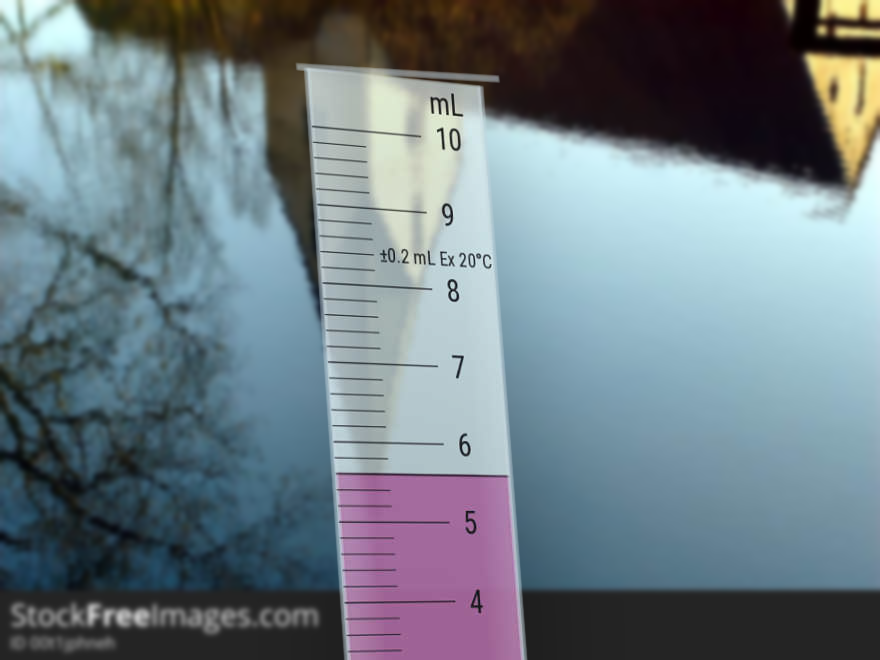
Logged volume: 5.6mL
